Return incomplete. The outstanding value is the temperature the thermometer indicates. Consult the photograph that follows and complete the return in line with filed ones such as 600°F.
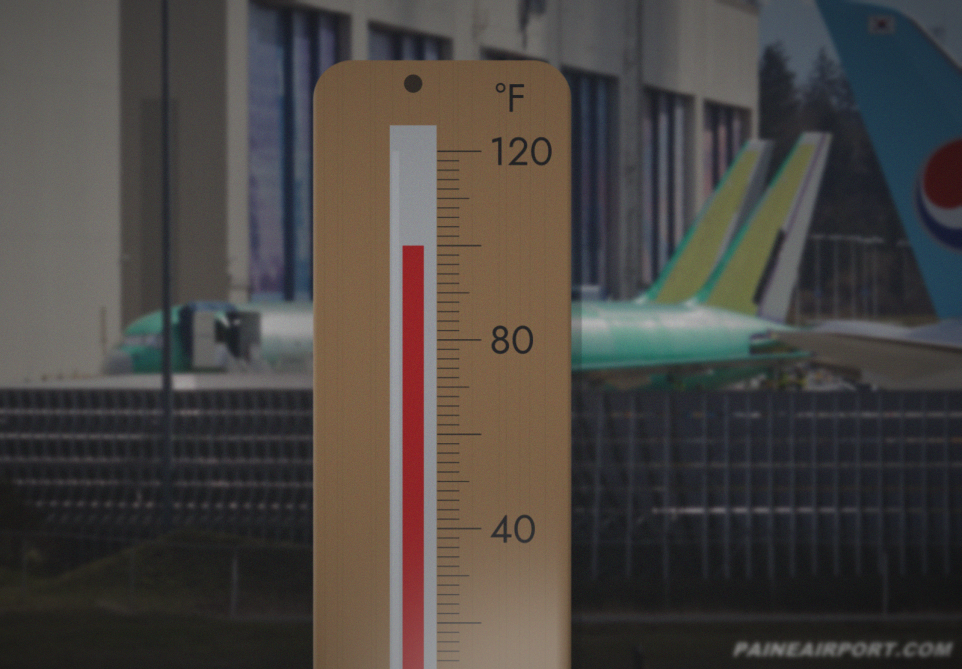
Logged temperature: 100°F
